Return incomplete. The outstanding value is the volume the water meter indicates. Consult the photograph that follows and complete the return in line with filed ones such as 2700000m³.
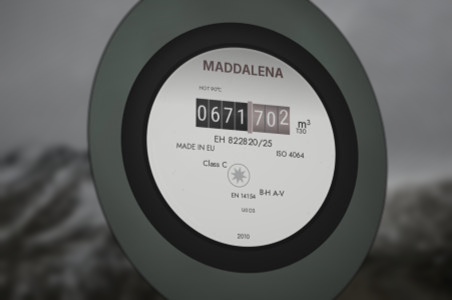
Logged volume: 671.702m³
